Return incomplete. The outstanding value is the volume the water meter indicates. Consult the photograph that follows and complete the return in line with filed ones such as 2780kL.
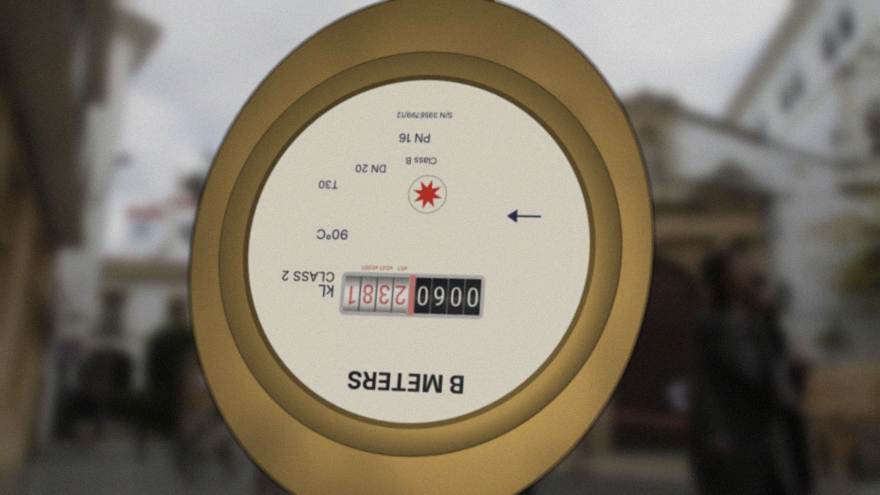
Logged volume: 60.2381kL
